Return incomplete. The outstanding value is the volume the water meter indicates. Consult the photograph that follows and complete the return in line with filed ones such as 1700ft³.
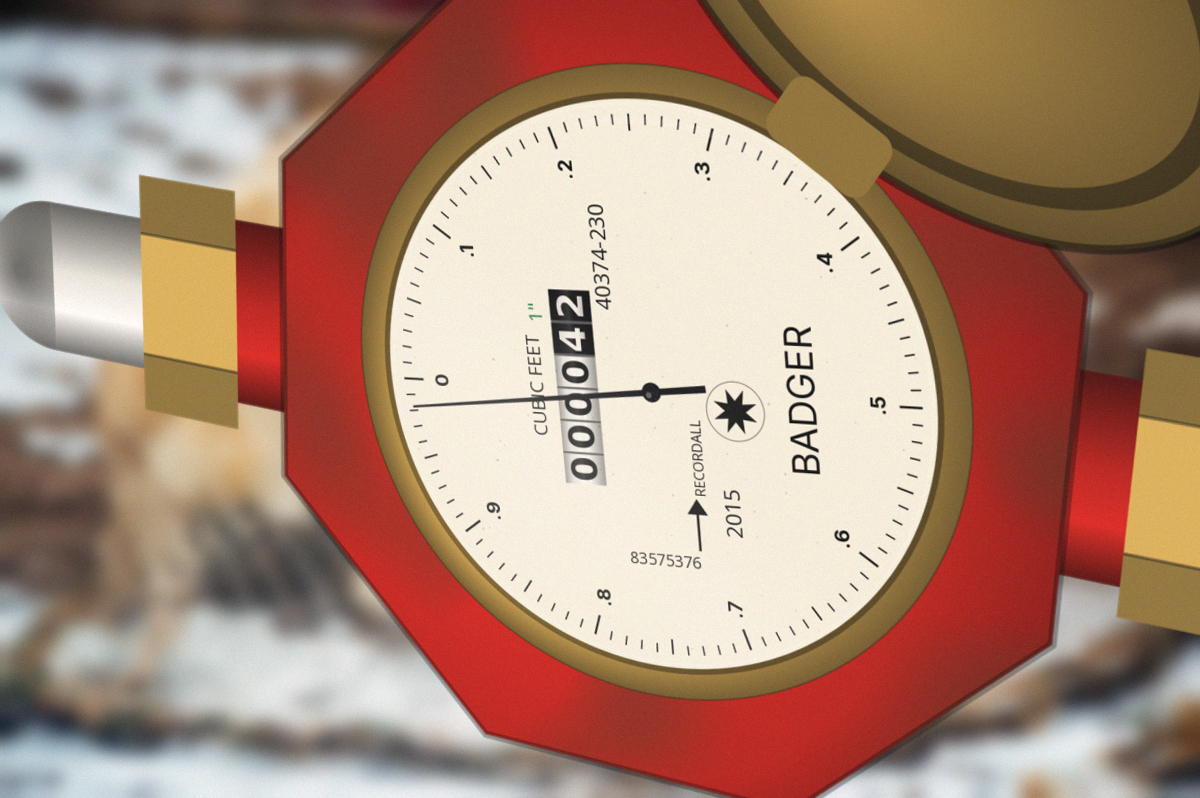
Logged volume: 41.98ft³
